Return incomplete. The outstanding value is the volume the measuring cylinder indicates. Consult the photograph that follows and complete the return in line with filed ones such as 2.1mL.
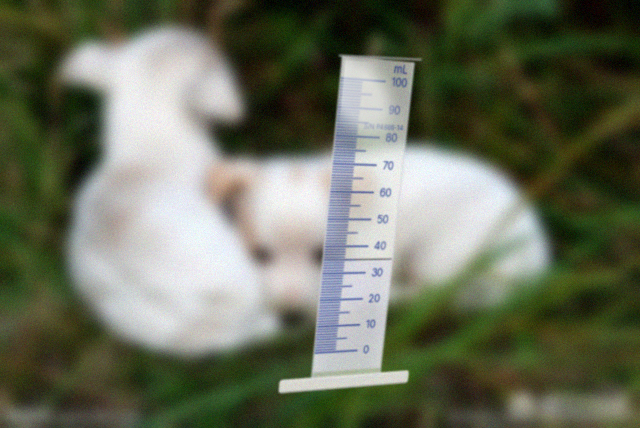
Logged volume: 35mL
